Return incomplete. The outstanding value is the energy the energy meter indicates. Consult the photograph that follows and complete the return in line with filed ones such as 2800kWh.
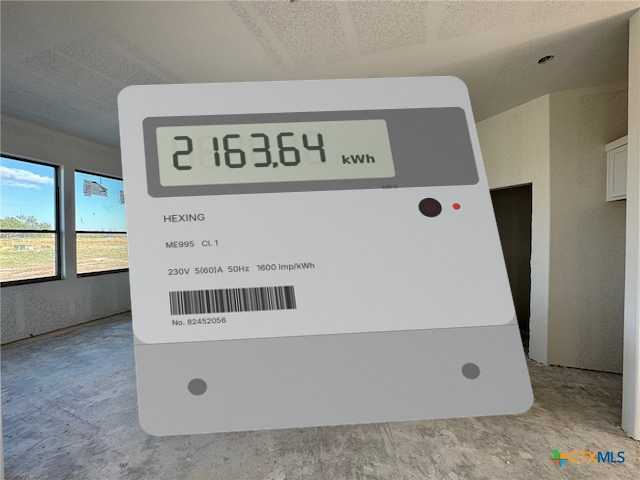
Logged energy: 2163.64kWh
